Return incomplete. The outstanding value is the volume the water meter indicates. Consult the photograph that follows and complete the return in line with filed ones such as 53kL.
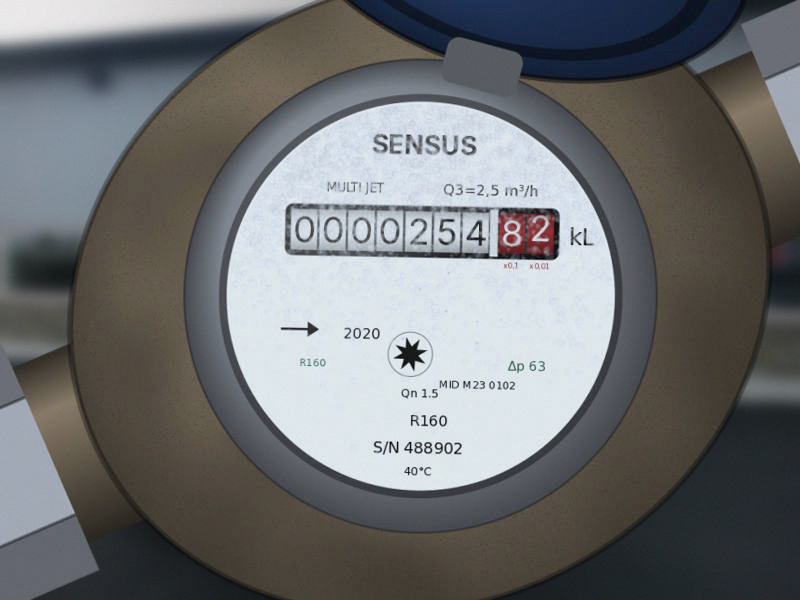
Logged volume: 254.82kL
